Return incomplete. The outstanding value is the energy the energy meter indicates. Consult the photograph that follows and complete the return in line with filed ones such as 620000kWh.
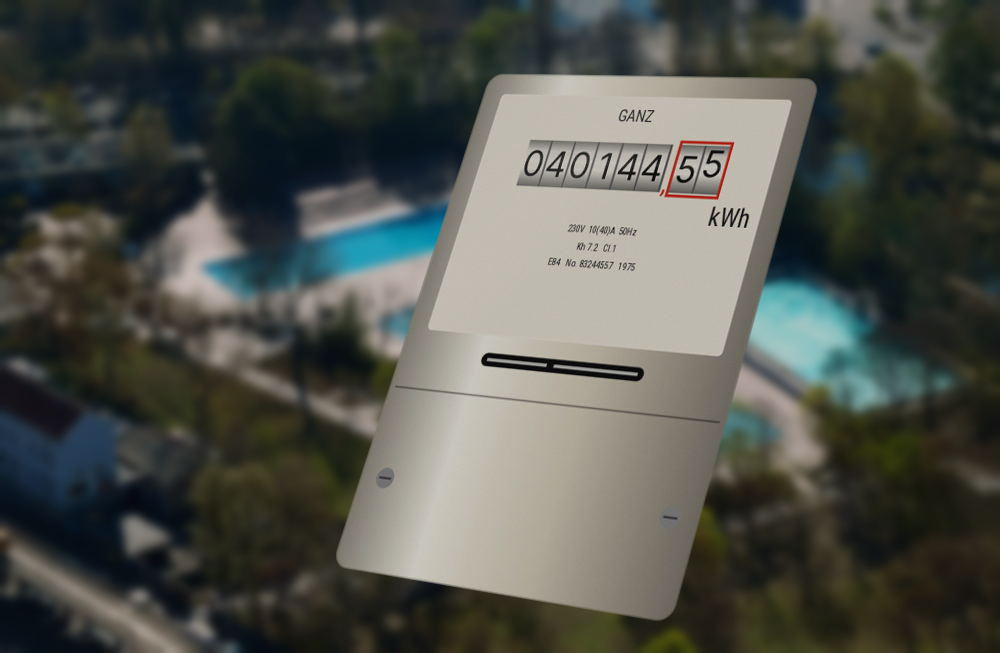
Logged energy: 40144.55kWh
